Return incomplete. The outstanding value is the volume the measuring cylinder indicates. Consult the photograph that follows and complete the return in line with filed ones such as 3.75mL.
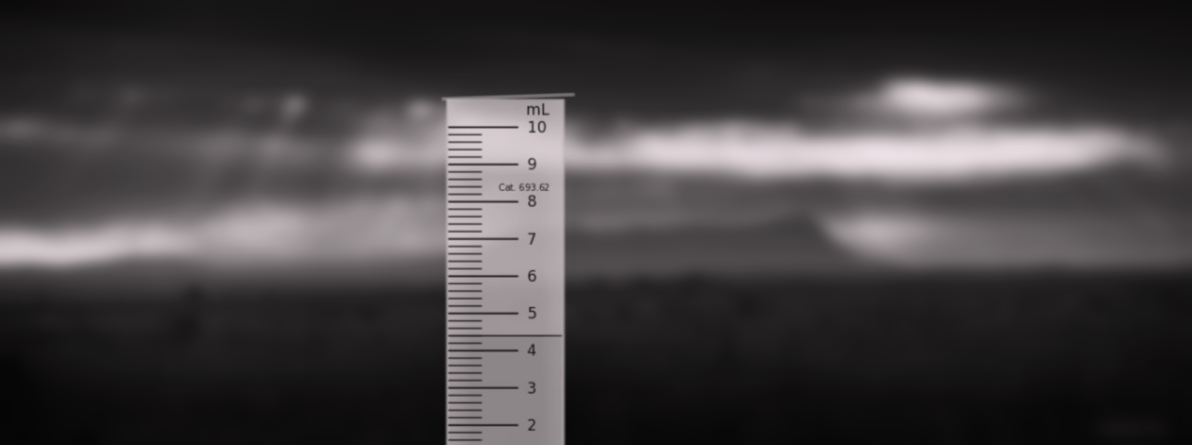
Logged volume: 4.4mL
